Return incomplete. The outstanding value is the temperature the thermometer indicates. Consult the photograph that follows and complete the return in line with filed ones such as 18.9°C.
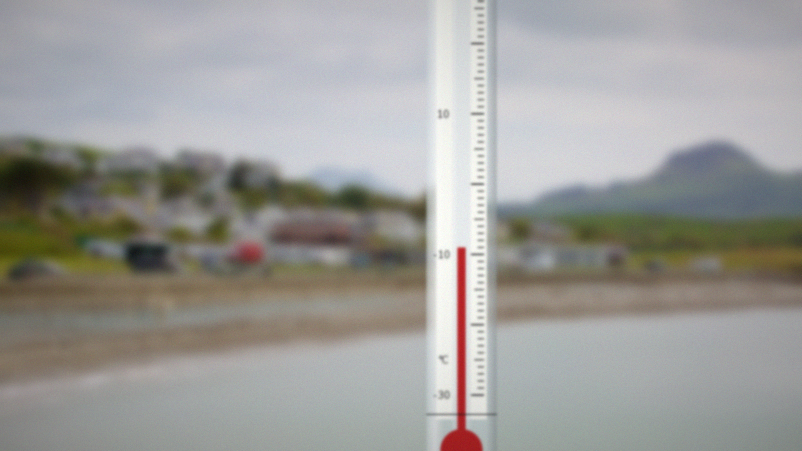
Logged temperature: -9°C
